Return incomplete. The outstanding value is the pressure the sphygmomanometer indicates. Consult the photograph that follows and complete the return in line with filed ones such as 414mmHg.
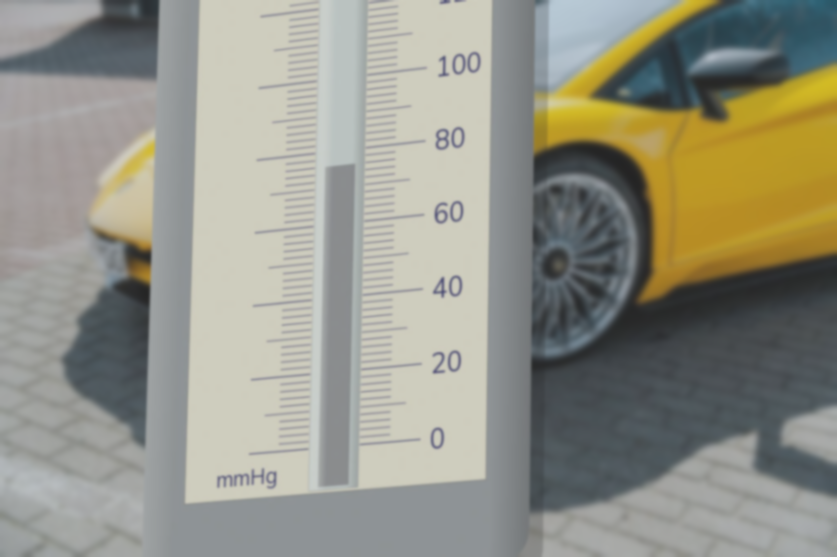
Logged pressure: 76mmHg
